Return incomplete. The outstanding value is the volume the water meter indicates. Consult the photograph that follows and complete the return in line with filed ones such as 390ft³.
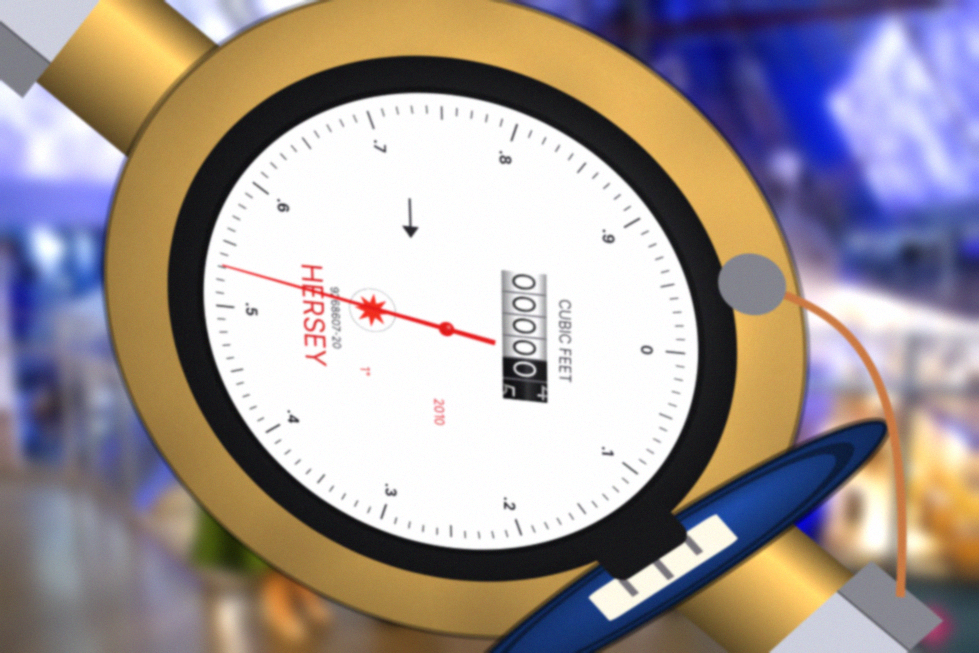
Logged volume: 4.53ft³
